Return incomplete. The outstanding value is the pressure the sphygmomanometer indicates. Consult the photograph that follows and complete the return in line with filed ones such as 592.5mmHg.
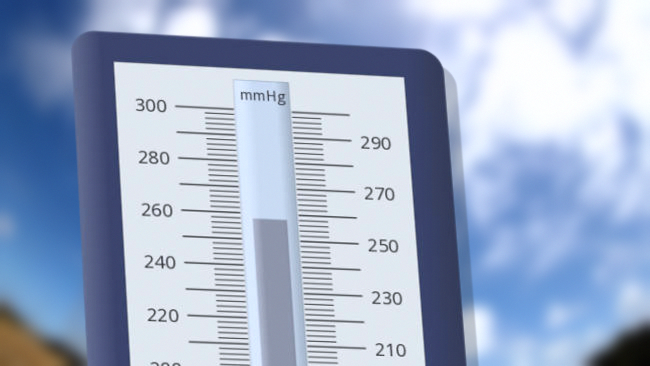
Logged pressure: 258mmHg
